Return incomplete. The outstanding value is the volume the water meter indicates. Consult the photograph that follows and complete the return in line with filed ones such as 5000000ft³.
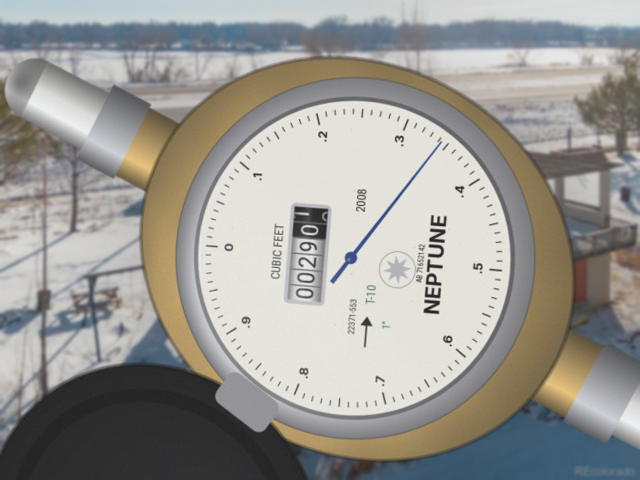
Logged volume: 2901.34ft³
